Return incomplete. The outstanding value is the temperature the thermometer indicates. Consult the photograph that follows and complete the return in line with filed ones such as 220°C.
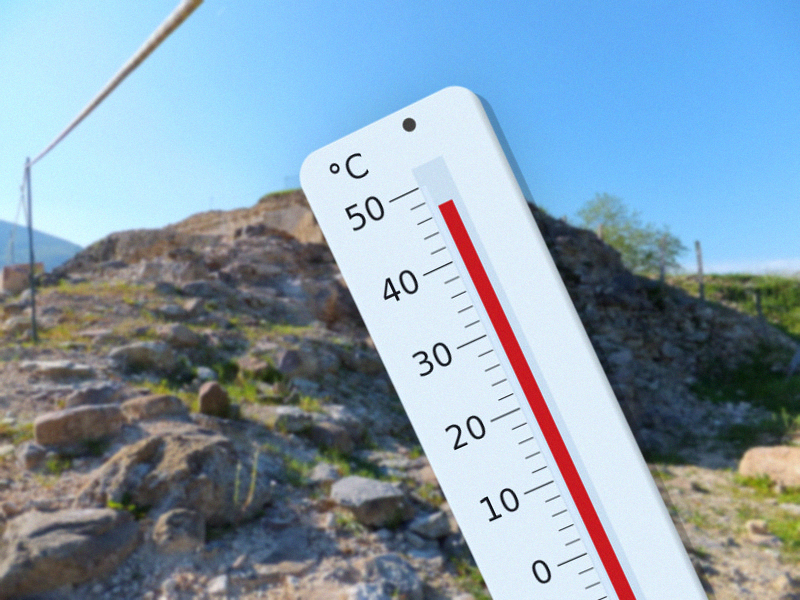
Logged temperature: 47°C
